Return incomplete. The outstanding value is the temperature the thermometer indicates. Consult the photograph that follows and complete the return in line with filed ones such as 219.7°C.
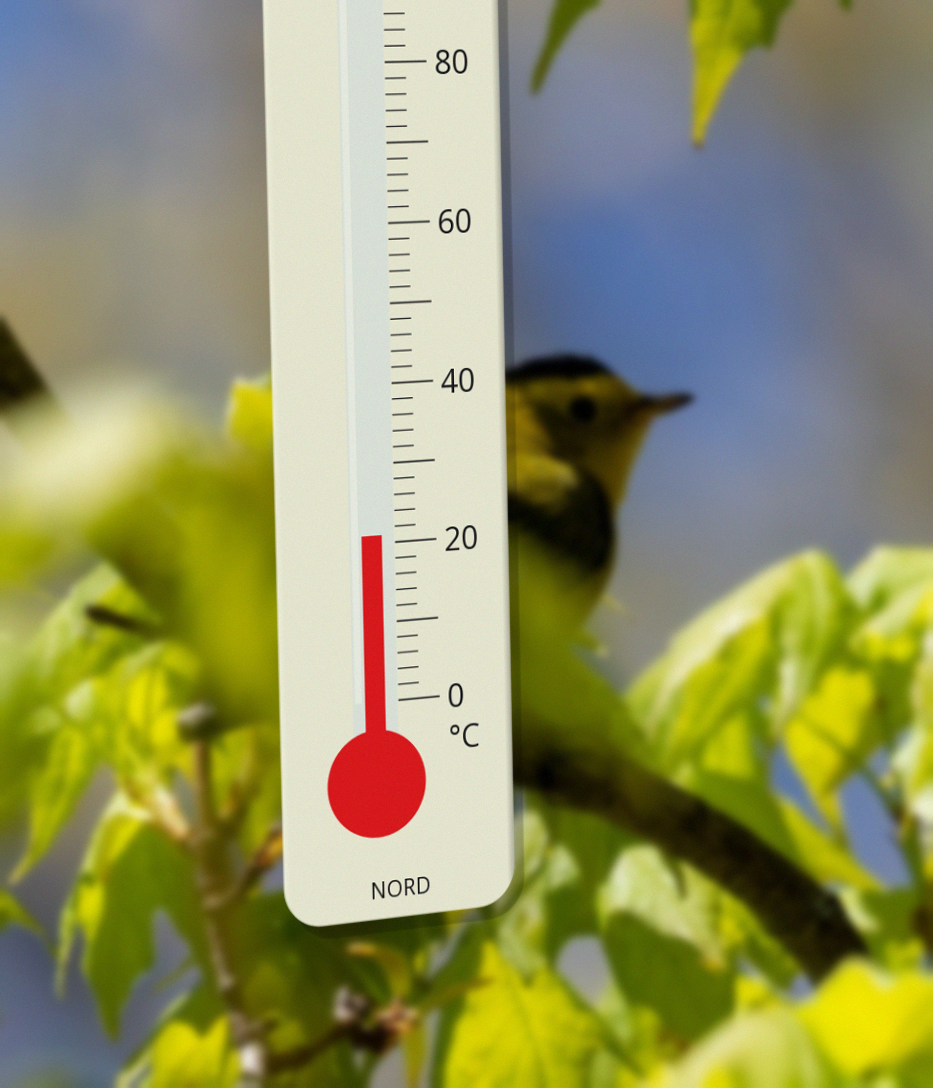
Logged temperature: 21°C
